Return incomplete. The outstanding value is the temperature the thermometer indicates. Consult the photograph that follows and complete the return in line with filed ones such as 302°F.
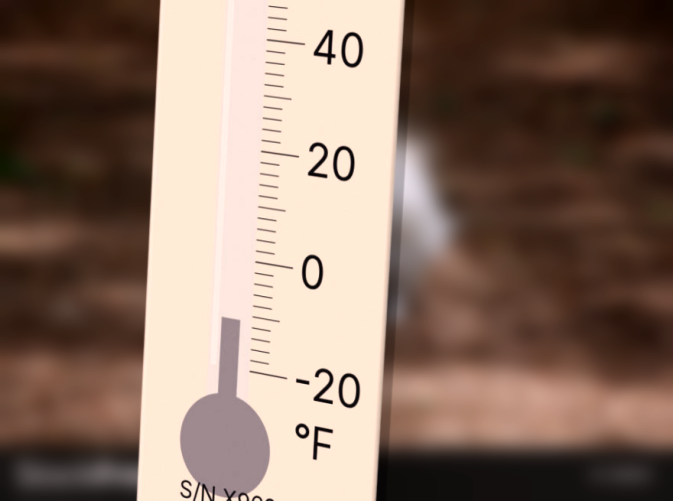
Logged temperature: -11°F
